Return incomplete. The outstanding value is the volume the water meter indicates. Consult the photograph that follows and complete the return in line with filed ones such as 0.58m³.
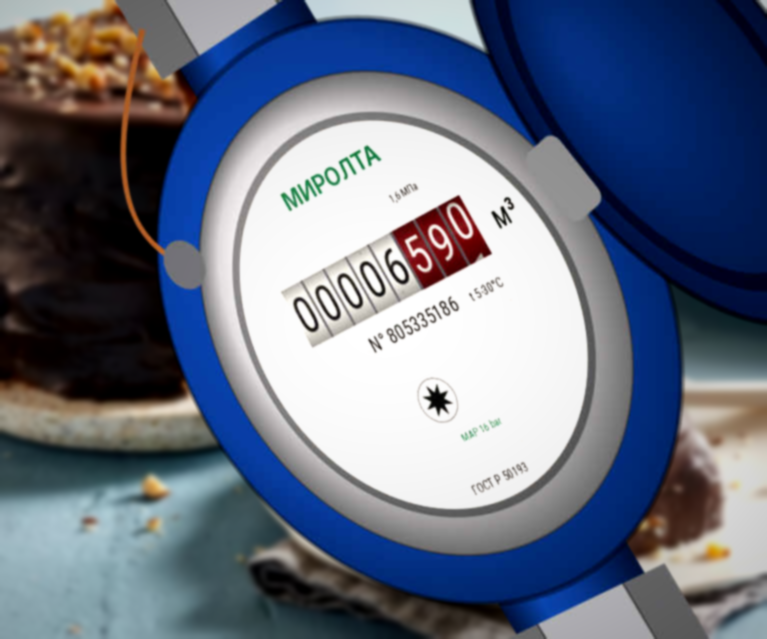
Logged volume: 6.590m³
